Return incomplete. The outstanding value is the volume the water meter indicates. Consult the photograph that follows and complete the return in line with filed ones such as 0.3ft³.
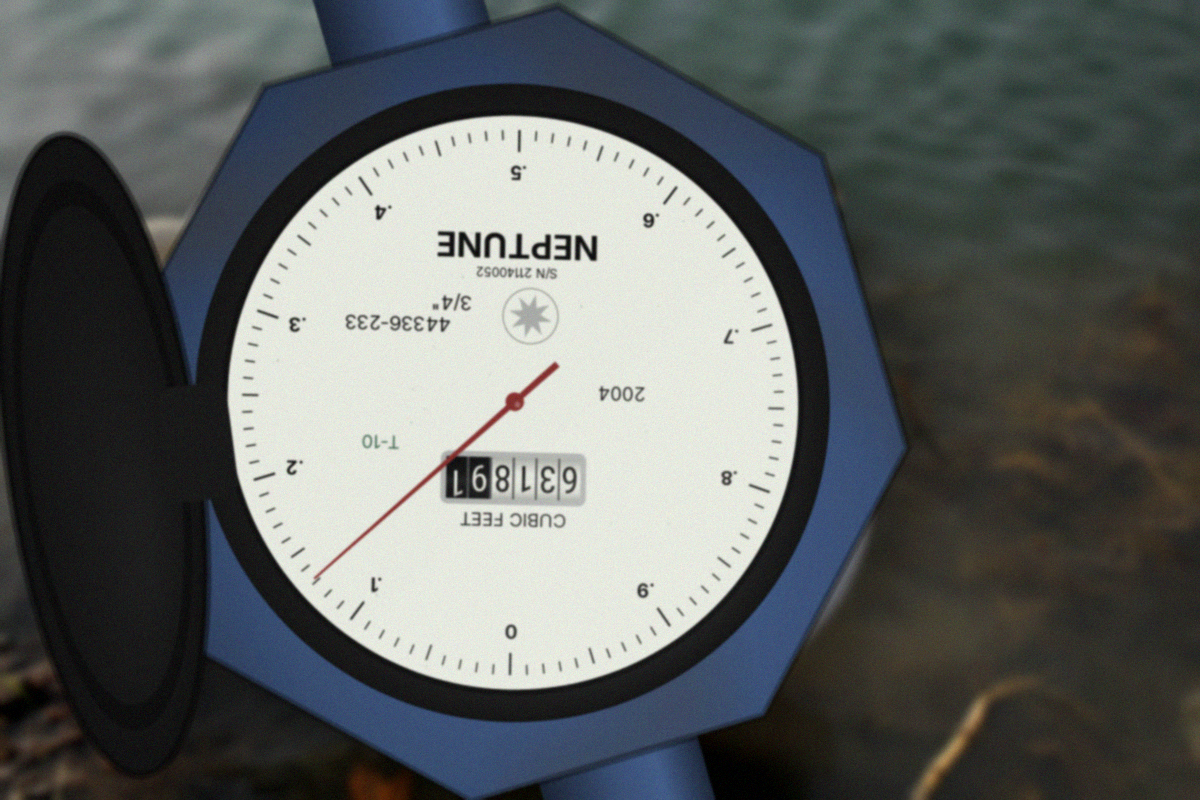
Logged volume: 631891.13ft³
